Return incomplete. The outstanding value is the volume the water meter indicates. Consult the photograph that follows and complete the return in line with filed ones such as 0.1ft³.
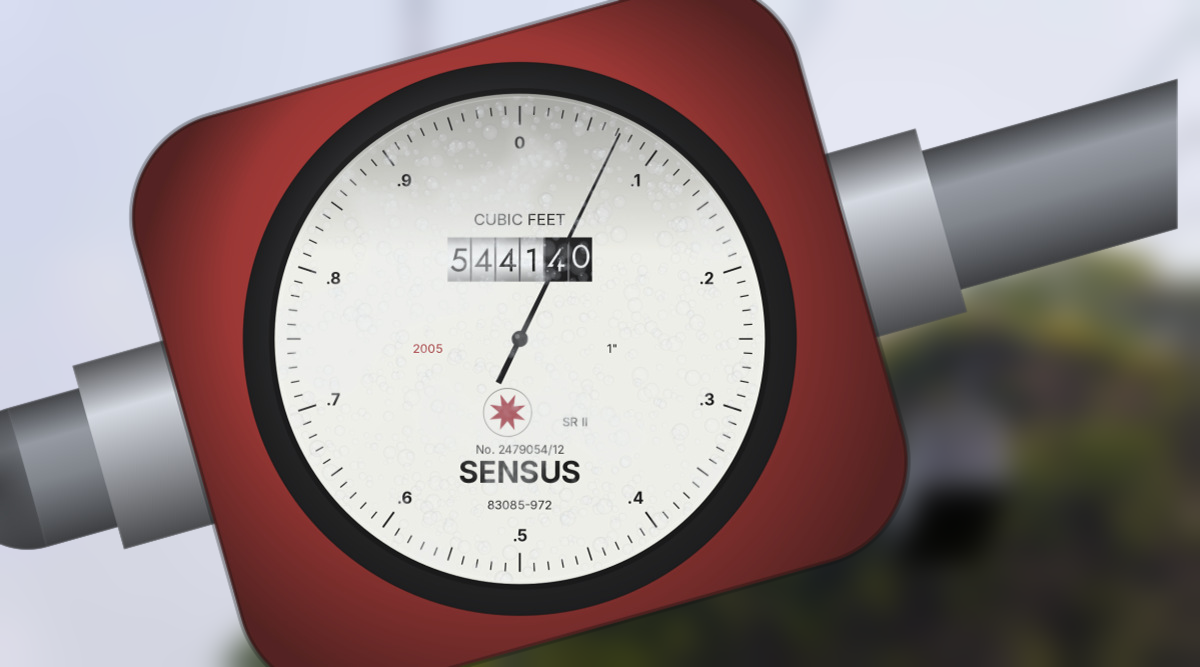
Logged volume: 544140.07ft³
